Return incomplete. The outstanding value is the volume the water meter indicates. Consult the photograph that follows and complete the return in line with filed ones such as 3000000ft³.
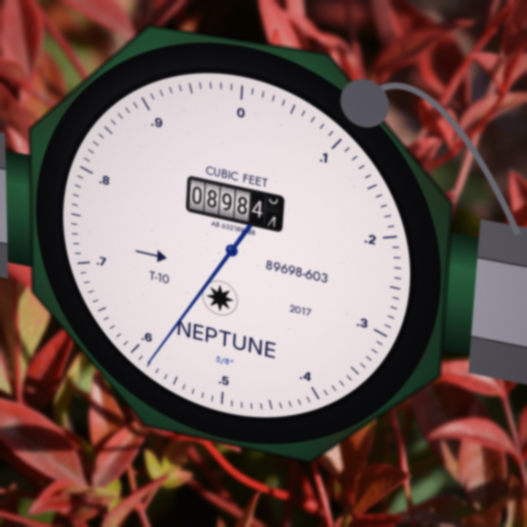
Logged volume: 89843.58ft³
